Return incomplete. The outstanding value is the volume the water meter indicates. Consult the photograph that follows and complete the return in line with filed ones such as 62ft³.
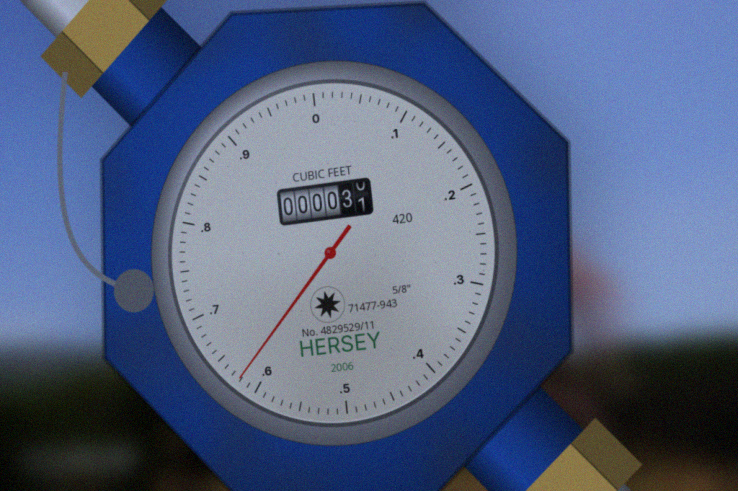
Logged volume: 30.62ft³
